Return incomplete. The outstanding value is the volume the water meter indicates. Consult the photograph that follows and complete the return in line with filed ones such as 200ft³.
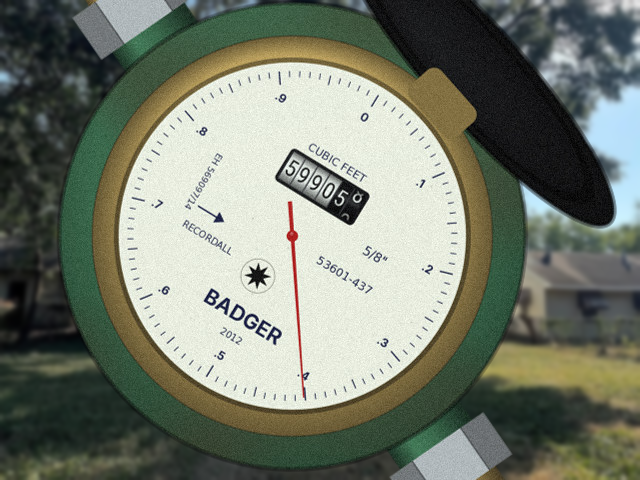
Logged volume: 599058.40ft³
